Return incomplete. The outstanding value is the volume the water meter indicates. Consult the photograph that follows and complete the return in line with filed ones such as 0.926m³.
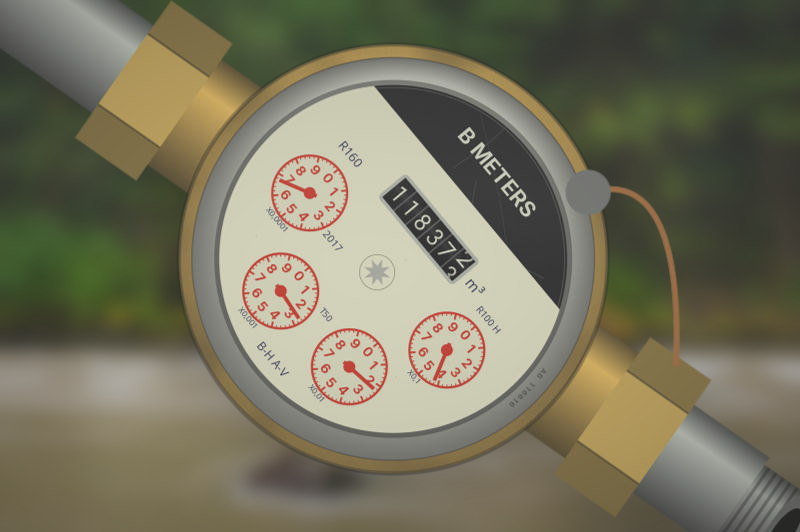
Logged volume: 118372.4226m³
